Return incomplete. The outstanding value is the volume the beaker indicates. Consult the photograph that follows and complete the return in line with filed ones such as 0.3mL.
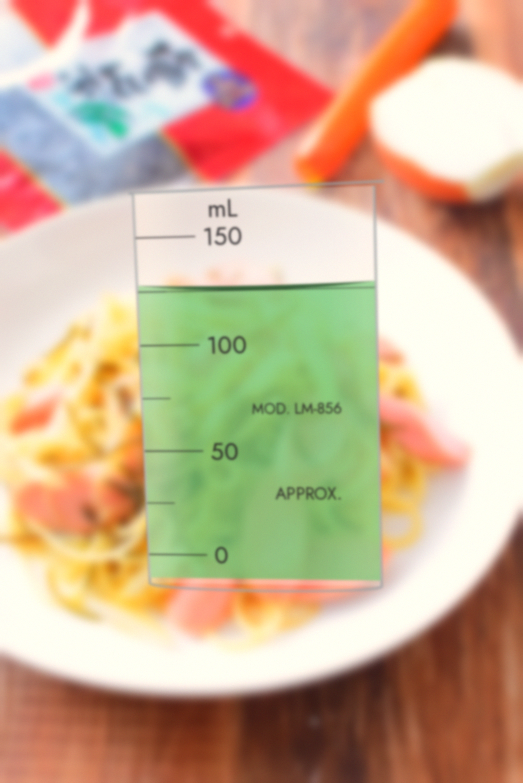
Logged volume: 125mL
